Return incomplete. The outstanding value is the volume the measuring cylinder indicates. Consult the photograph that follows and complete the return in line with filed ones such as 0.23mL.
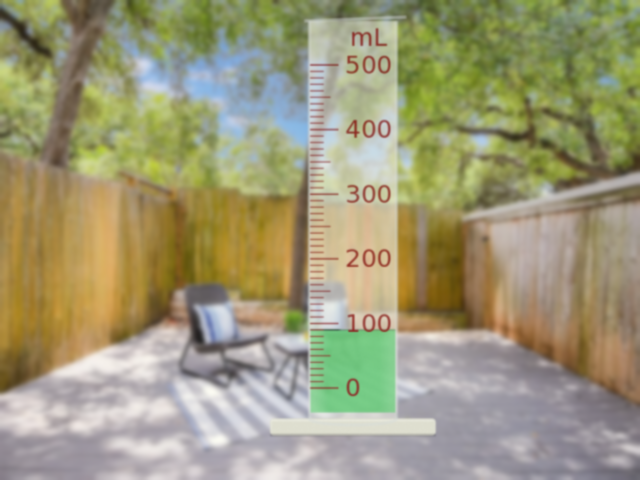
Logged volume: 90mL
